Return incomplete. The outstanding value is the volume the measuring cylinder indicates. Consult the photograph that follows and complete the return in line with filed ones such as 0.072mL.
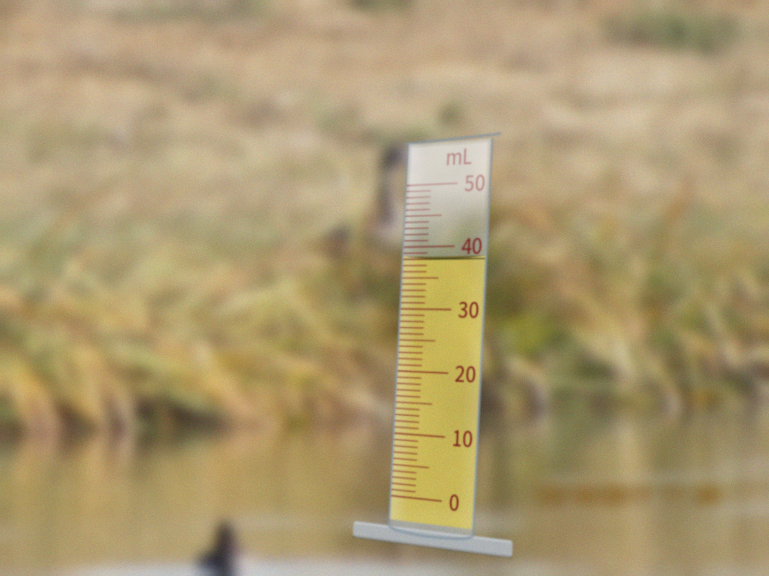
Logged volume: 38mL
